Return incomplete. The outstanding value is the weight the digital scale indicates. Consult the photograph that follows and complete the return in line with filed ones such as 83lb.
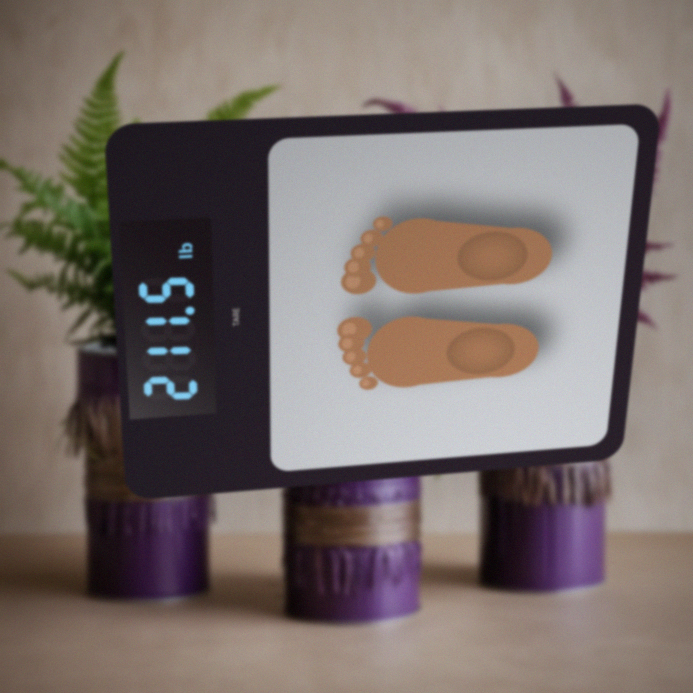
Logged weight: 211.5lb
